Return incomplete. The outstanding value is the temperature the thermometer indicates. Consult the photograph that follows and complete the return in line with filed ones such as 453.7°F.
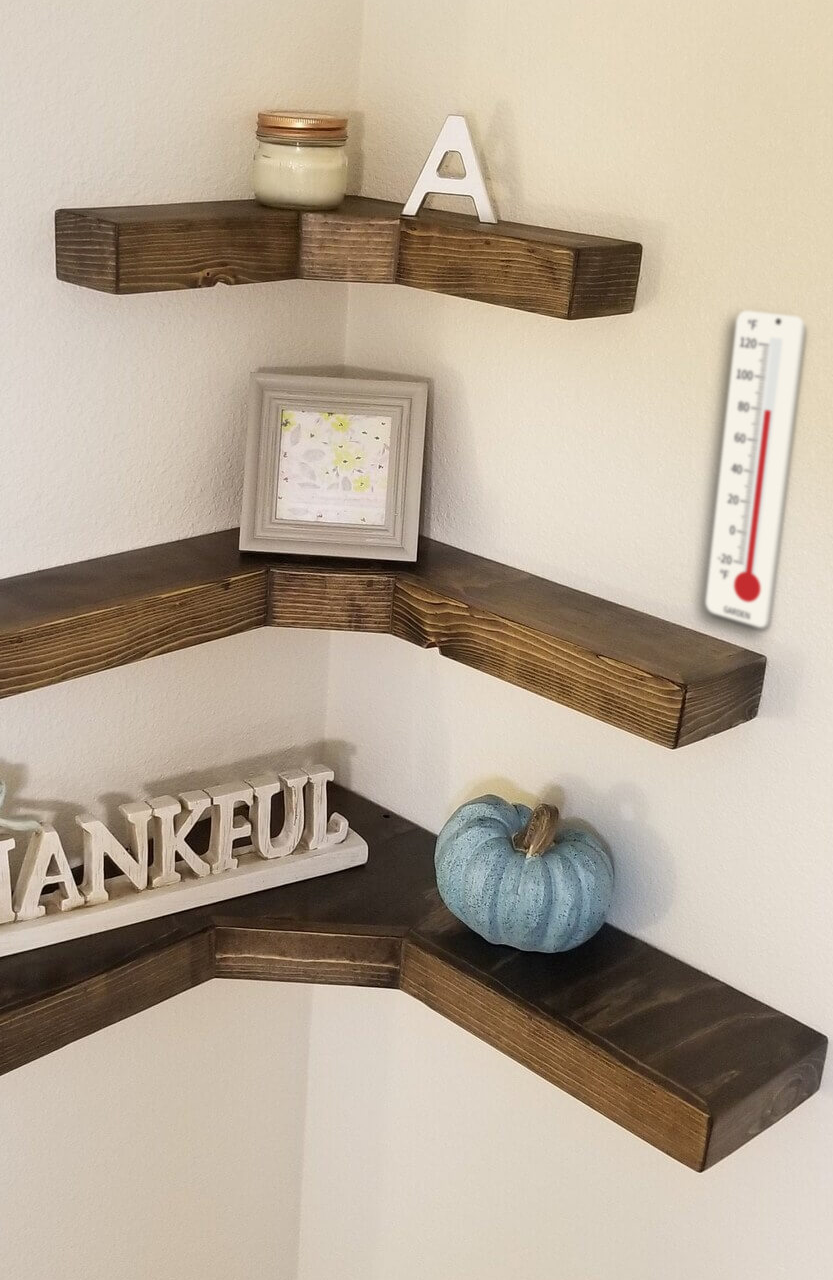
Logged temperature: 80°F
